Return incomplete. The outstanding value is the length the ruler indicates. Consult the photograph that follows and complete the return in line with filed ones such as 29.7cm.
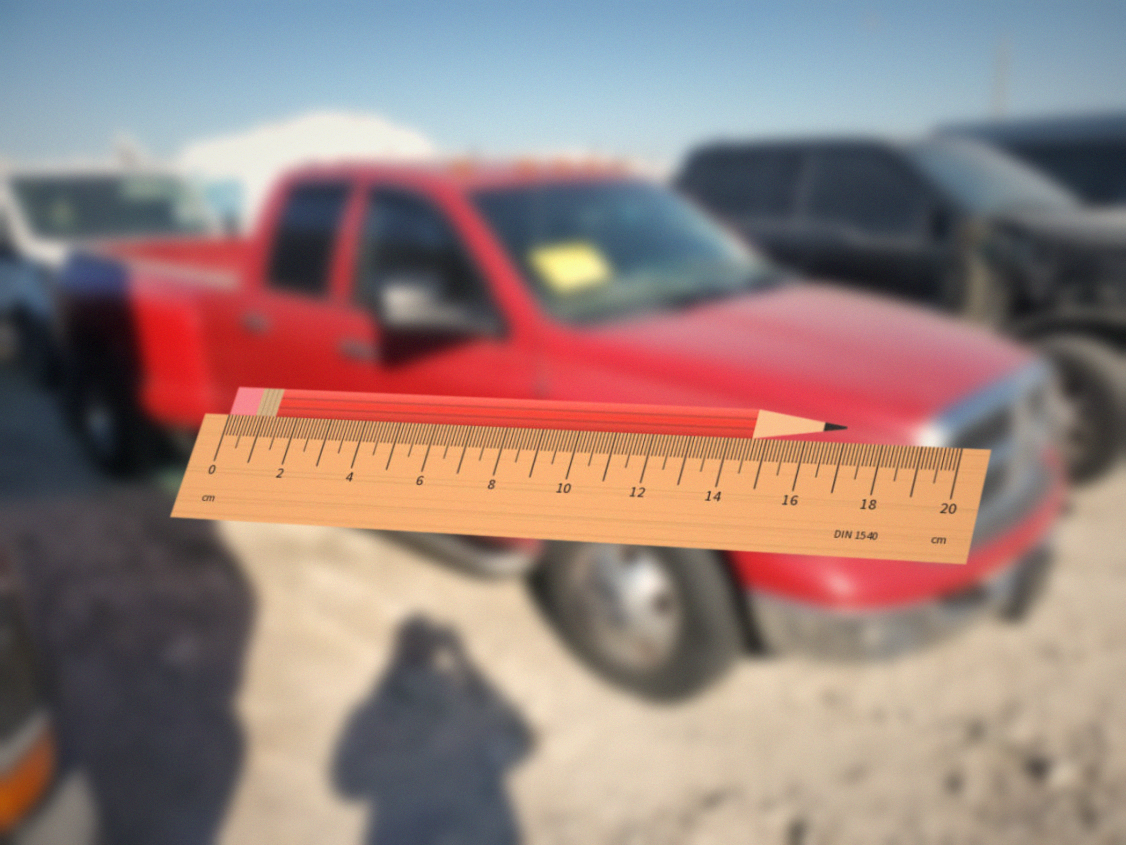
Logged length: 17cm
